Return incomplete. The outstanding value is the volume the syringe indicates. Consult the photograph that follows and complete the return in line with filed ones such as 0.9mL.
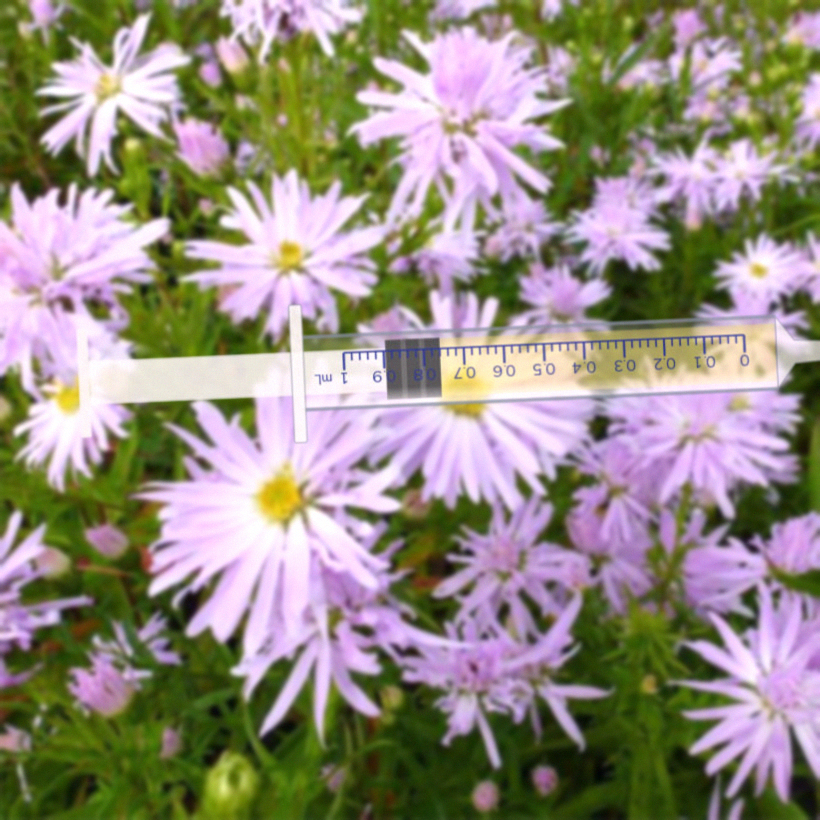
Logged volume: 0.76mL
